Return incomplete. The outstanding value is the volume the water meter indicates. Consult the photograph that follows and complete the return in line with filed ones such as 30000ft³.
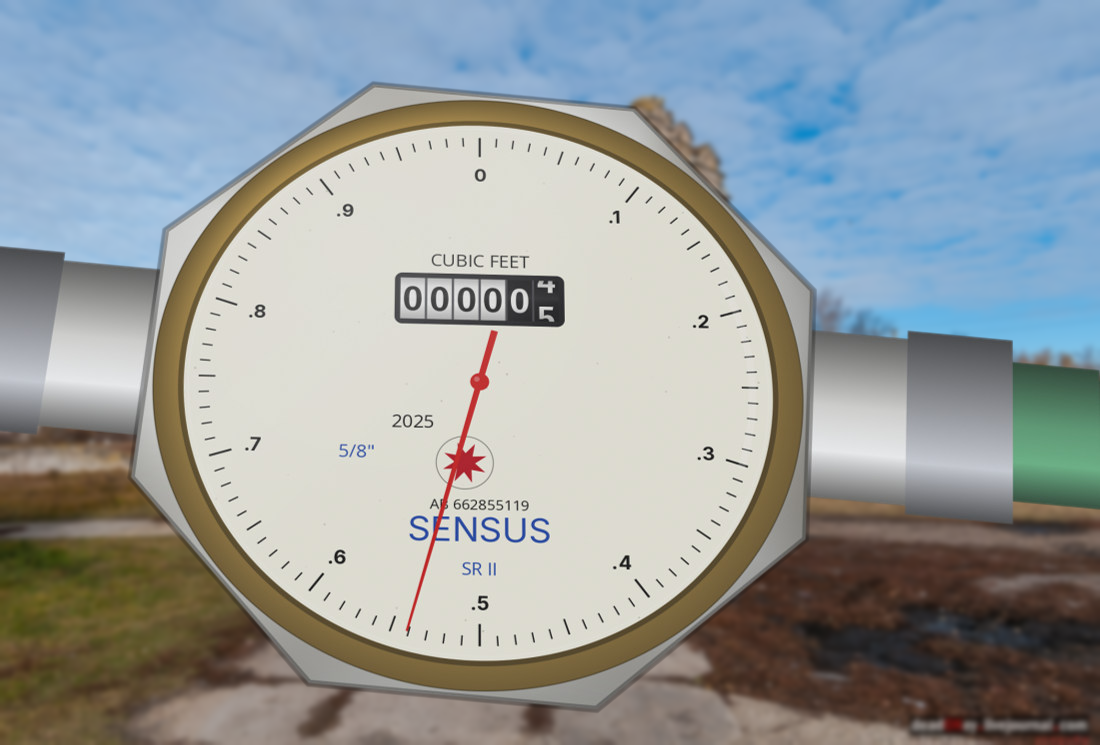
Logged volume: 4.54ft³
